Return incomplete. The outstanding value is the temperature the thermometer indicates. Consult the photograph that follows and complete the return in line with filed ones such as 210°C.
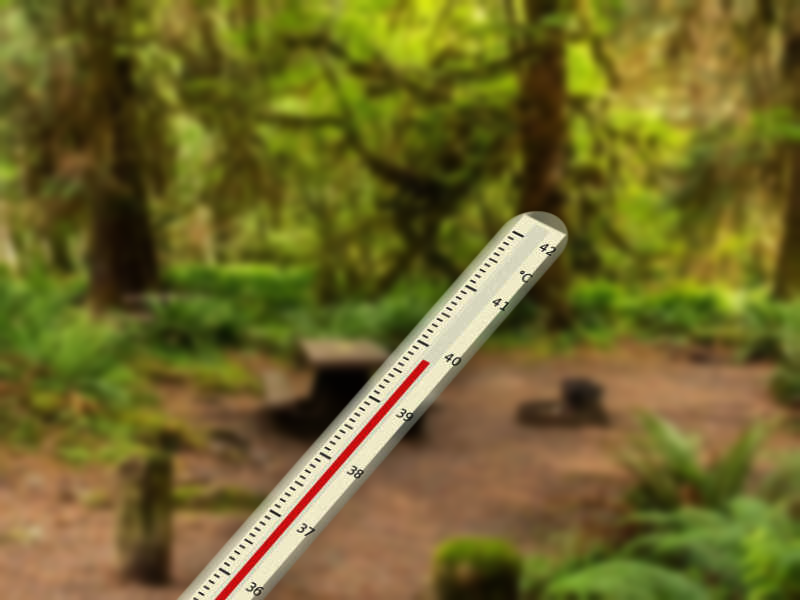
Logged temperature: 39.8°C
